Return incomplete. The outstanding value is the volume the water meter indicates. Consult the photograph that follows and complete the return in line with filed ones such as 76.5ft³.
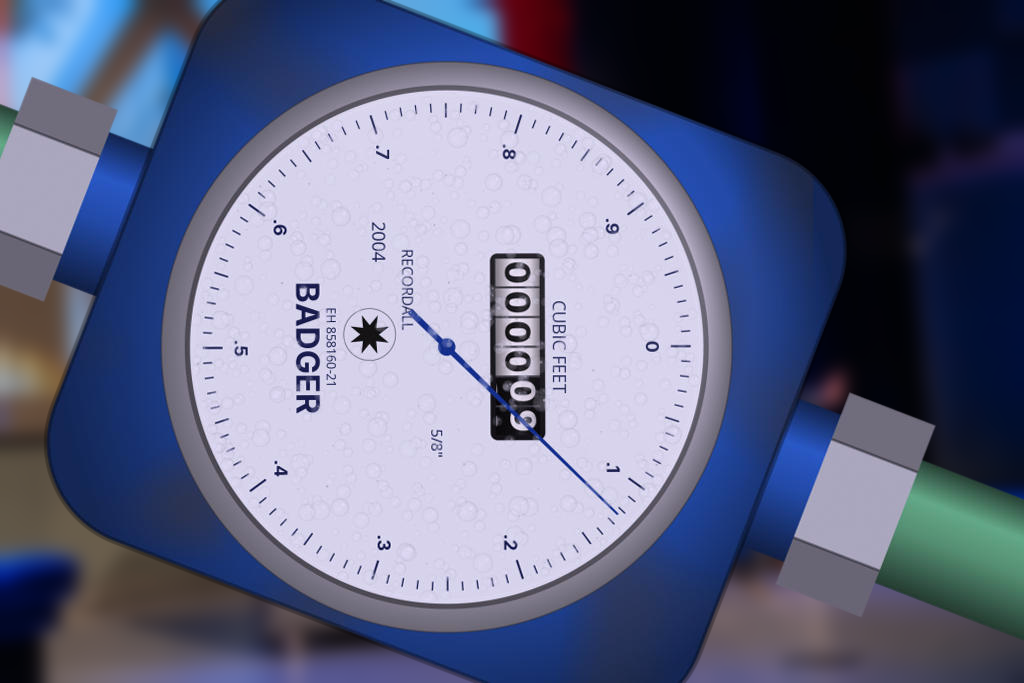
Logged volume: 9.12ft³
